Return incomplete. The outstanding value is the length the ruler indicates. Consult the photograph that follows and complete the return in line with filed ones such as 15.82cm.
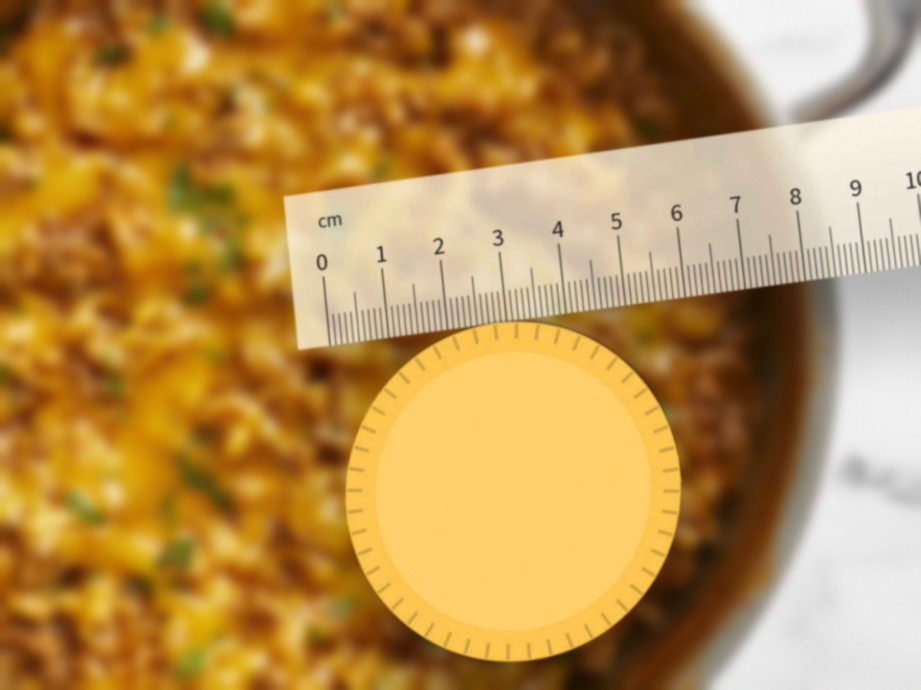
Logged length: 5.6cm
